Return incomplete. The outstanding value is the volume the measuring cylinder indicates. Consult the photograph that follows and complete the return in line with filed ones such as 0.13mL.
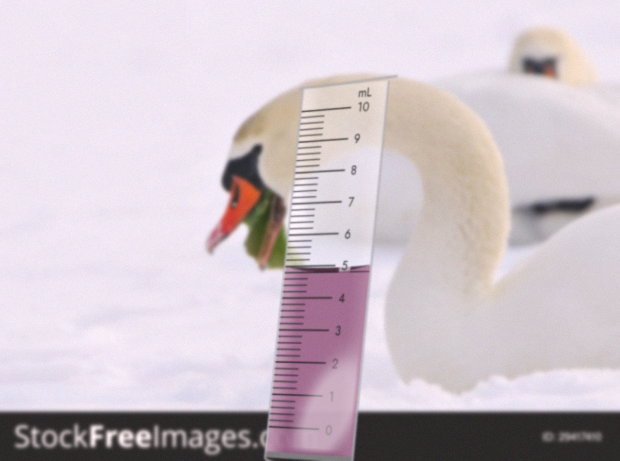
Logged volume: 4.8mL
